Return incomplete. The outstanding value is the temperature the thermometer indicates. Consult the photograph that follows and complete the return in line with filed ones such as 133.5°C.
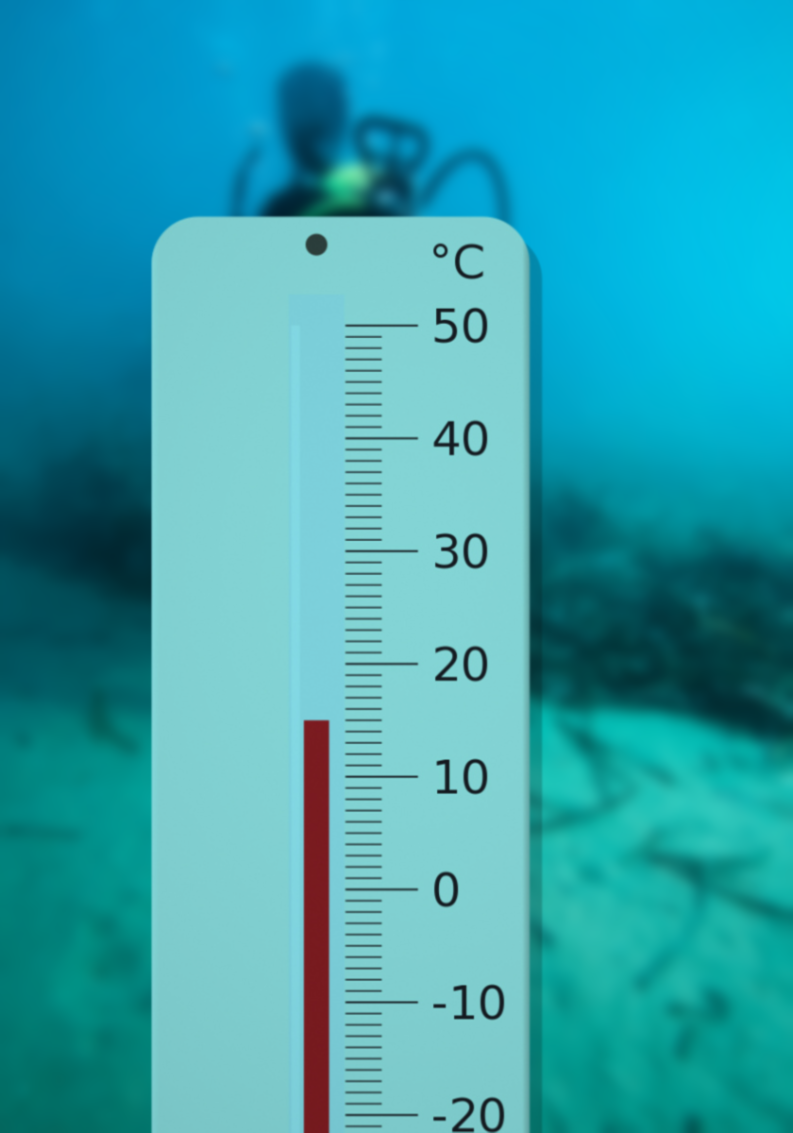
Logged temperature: 15°C
